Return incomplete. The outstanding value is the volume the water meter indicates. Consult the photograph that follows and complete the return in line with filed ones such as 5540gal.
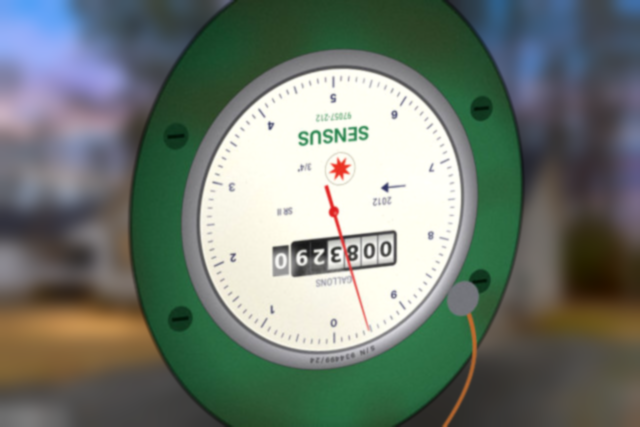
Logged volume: 83289.5gal
